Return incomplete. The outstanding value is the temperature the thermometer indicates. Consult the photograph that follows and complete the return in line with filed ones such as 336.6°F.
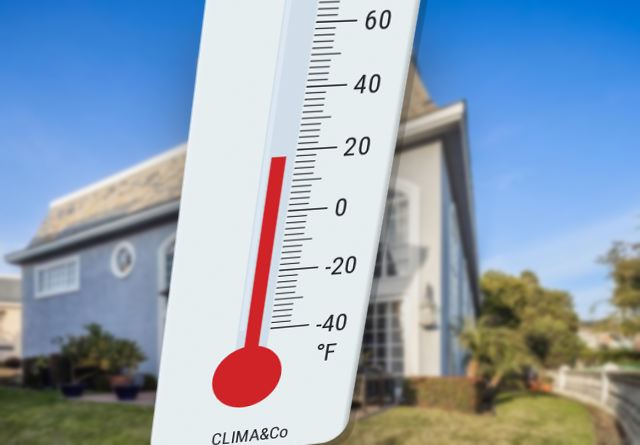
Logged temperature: 18°F
